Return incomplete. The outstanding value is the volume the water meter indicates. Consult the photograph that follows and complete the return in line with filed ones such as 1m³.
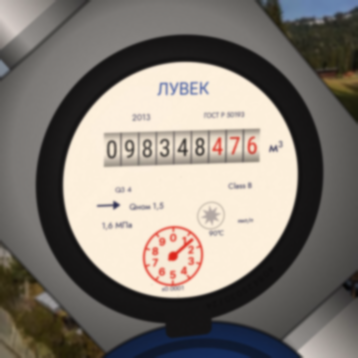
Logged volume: 98348.4761m³
